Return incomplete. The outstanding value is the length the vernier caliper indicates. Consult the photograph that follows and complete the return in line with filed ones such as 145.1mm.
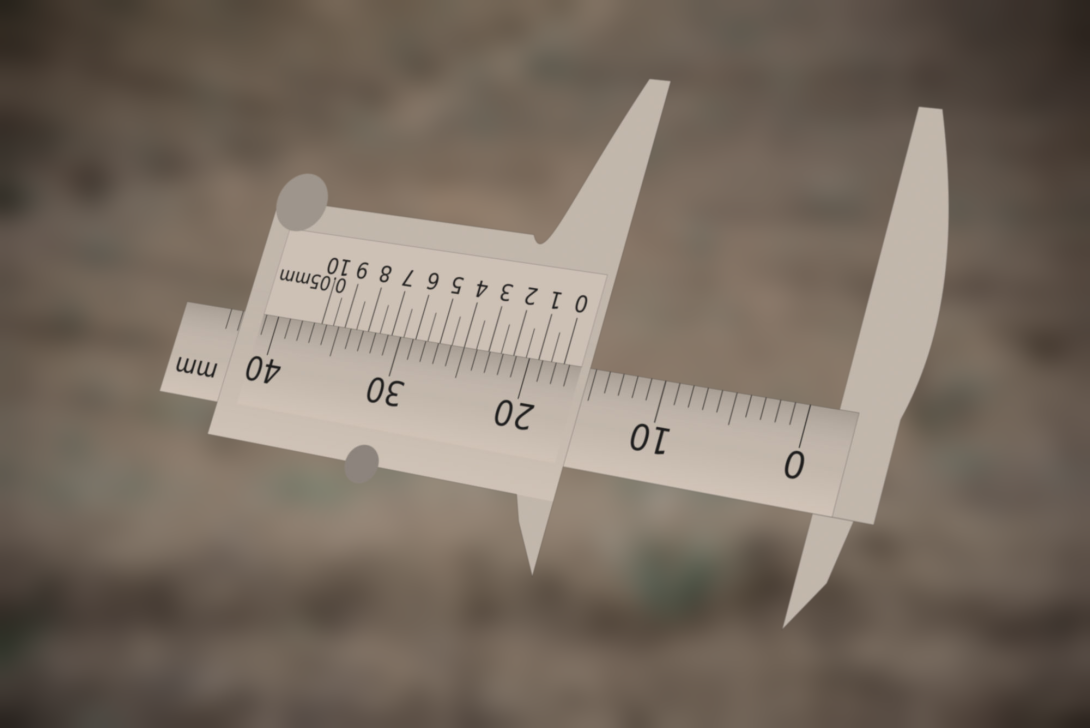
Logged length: 17.4mm
